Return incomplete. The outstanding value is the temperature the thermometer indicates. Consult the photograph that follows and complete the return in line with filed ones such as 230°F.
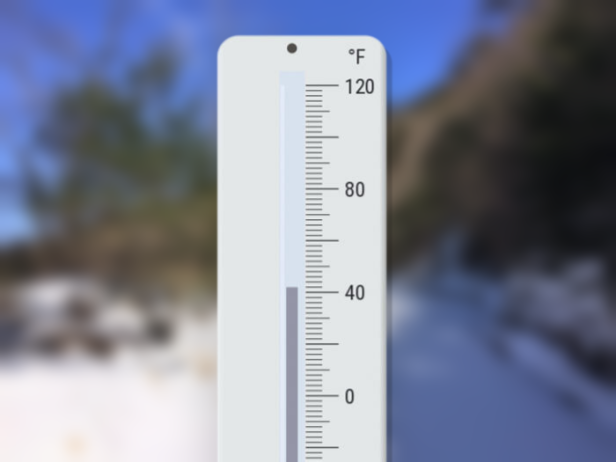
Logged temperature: 42°F
